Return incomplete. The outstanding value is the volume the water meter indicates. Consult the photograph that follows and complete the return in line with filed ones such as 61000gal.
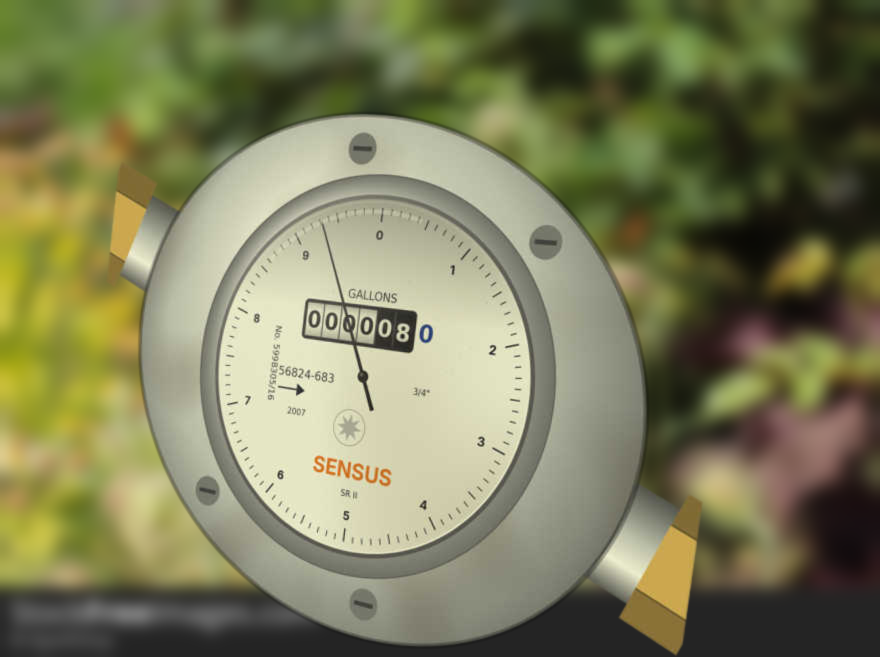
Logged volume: 79.3gal
